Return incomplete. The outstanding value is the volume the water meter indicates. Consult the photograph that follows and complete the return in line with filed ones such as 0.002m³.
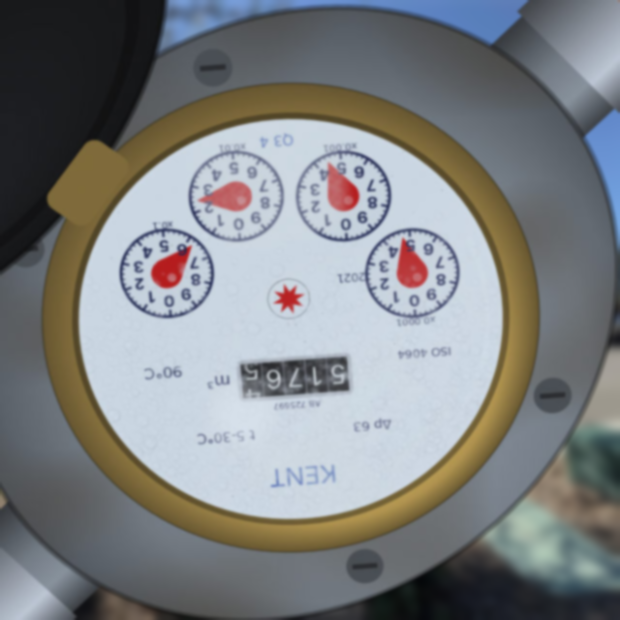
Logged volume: 51764.6244m³
